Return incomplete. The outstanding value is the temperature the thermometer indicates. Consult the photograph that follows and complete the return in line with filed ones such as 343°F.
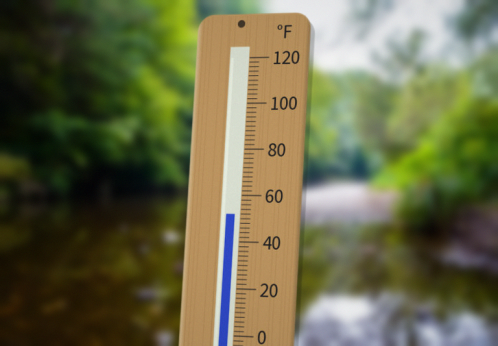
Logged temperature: 52°F
